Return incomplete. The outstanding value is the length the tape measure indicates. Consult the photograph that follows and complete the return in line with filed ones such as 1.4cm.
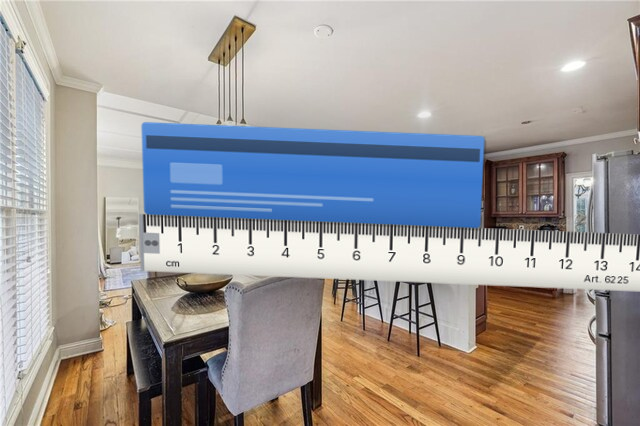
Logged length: 9.5cm
